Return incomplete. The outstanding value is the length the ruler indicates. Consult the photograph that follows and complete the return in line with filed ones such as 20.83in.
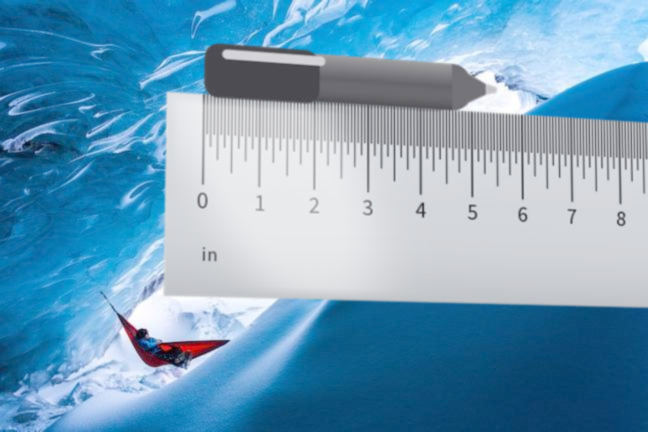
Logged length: 5.5in
